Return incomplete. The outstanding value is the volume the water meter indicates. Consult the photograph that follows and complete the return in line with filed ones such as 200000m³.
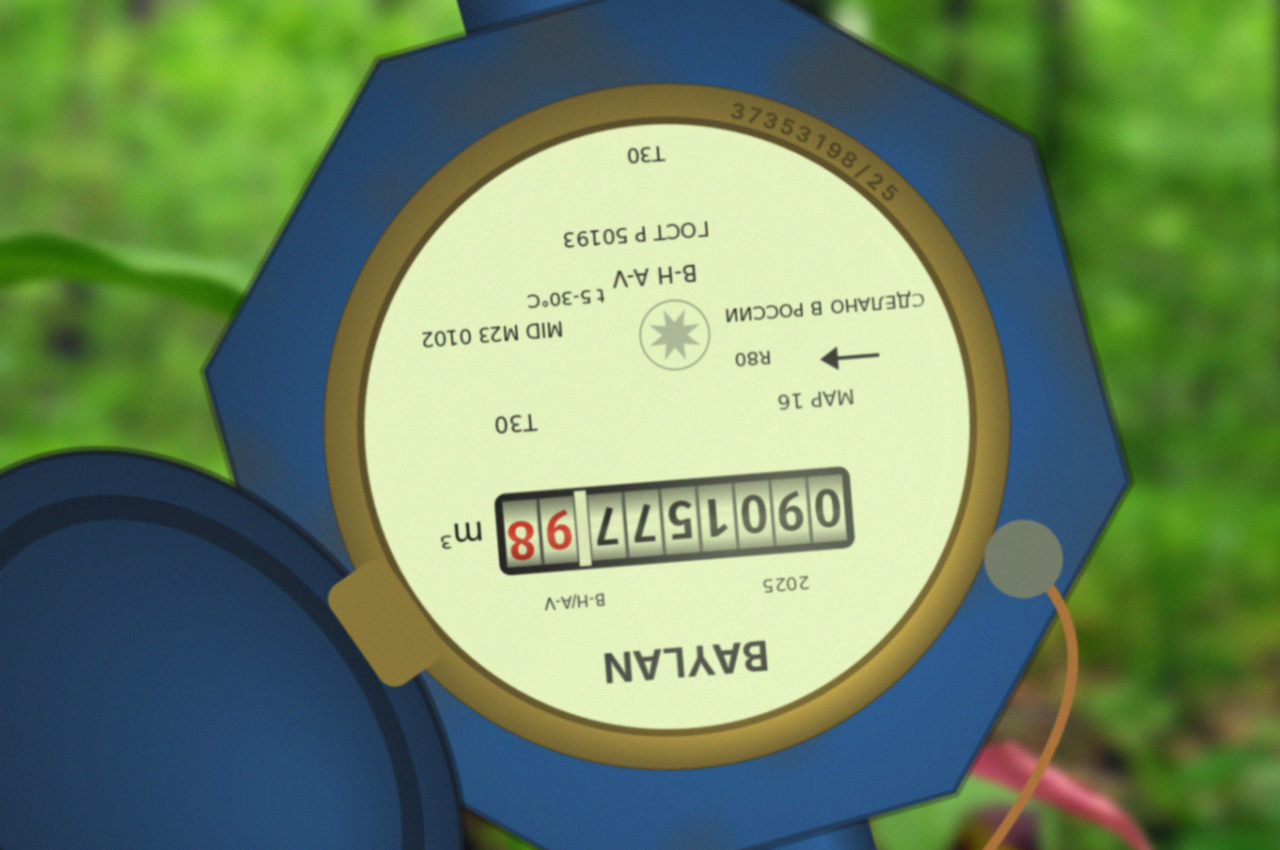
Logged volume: 901577.98m³
